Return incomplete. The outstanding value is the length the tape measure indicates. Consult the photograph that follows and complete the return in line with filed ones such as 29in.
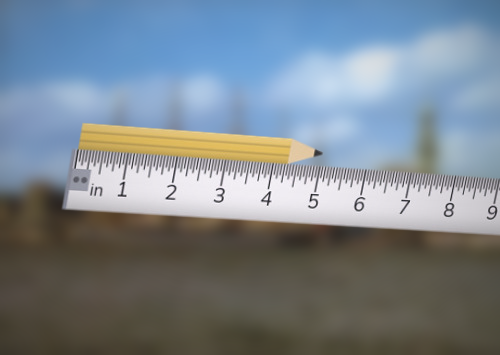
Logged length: 5in
